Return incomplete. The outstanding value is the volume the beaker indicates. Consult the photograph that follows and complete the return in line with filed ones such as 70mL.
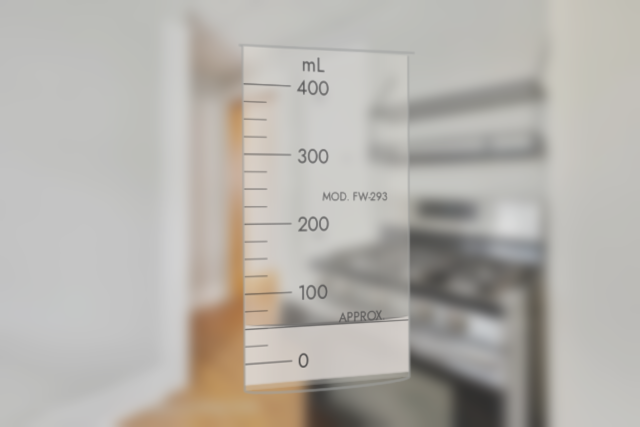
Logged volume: 50mL
